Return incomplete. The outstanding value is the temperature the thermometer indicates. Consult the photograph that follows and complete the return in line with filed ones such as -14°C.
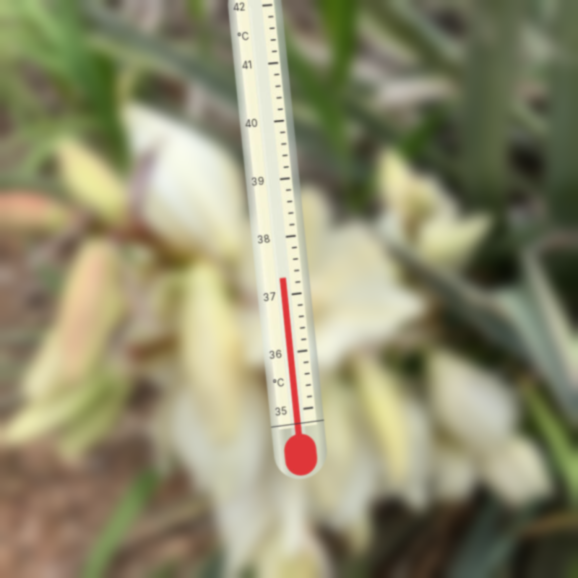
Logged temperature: 37.3°C
